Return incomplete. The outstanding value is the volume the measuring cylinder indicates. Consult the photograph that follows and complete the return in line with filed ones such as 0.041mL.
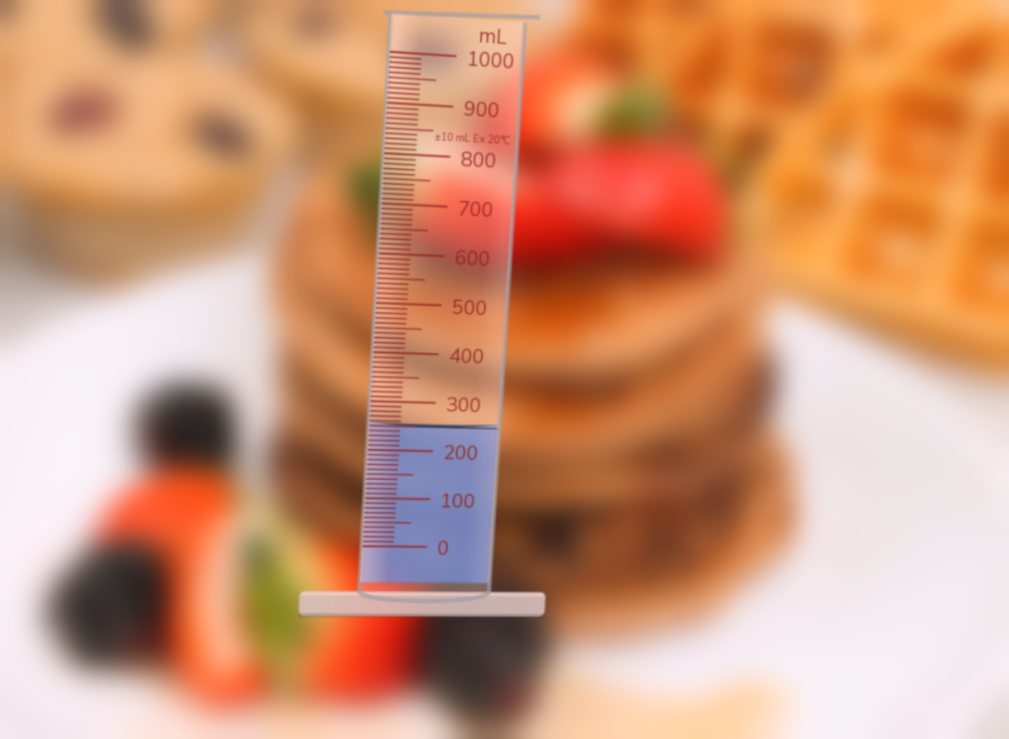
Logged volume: 250mL
